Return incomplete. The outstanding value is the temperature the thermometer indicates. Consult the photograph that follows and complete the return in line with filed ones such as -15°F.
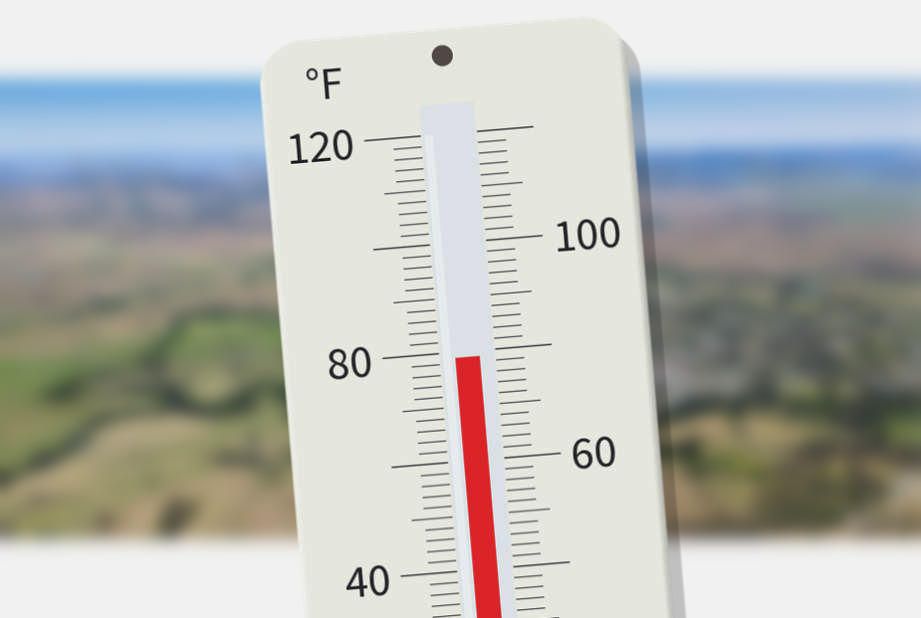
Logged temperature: 79°F
